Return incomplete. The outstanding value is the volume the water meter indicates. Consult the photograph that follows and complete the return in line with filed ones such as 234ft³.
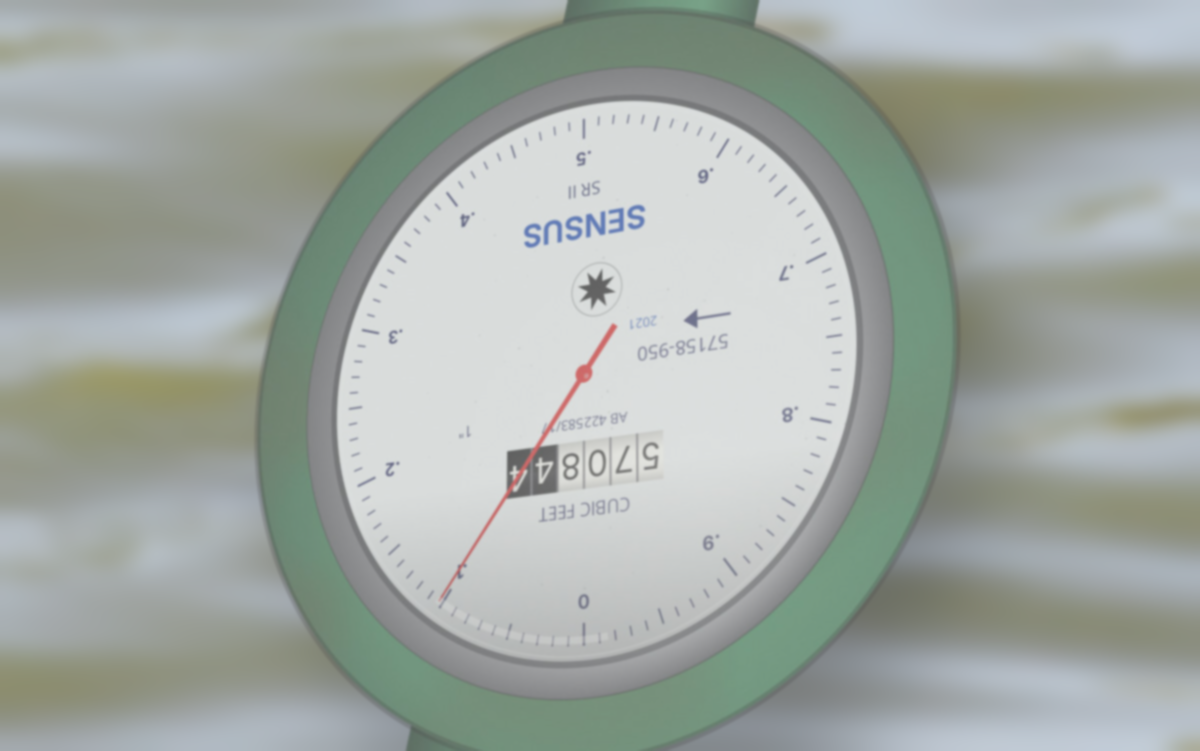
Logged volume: 570844.10ft³
